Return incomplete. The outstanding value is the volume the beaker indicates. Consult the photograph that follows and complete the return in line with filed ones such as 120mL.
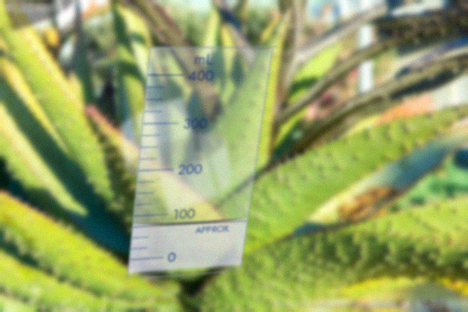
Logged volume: 75mL
